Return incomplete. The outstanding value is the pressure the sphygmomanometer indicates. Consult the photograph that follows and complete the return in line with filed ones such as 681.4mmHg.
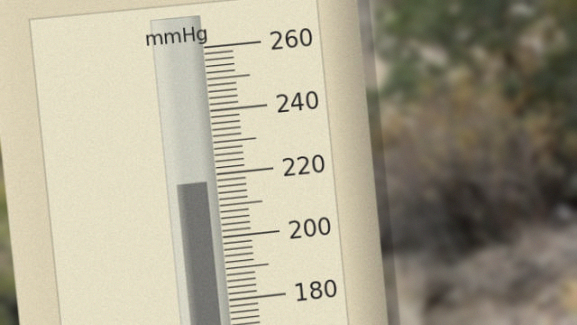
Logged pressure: 218mmHg
